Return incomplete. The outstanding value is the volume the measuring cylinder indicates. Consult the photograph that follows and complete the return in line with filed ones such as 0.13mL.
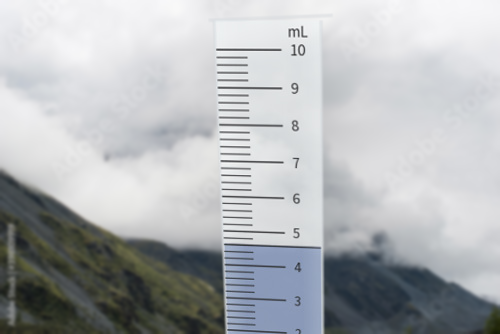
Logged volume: 4.6mL
